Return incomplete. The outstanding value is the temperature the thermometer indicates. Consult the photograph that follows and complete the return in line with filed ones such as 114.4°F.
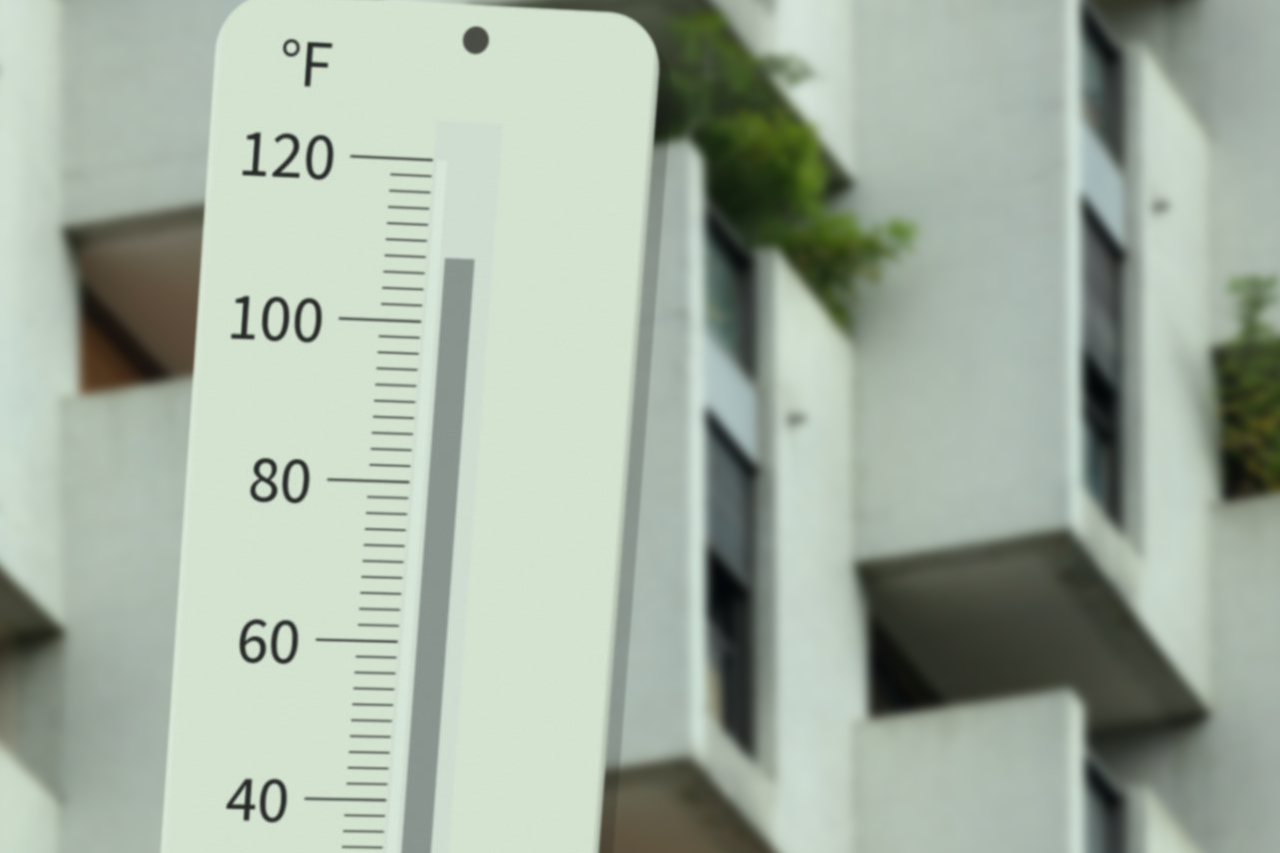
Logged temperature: 108°F
